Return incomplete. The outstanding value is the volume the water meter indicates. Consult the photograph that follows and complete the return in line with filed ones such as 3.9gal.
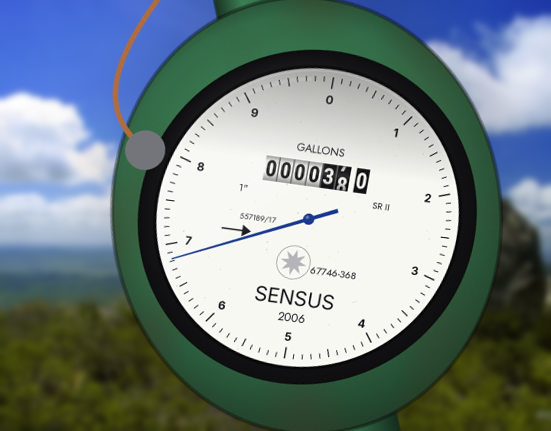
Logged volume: 376.8gal
